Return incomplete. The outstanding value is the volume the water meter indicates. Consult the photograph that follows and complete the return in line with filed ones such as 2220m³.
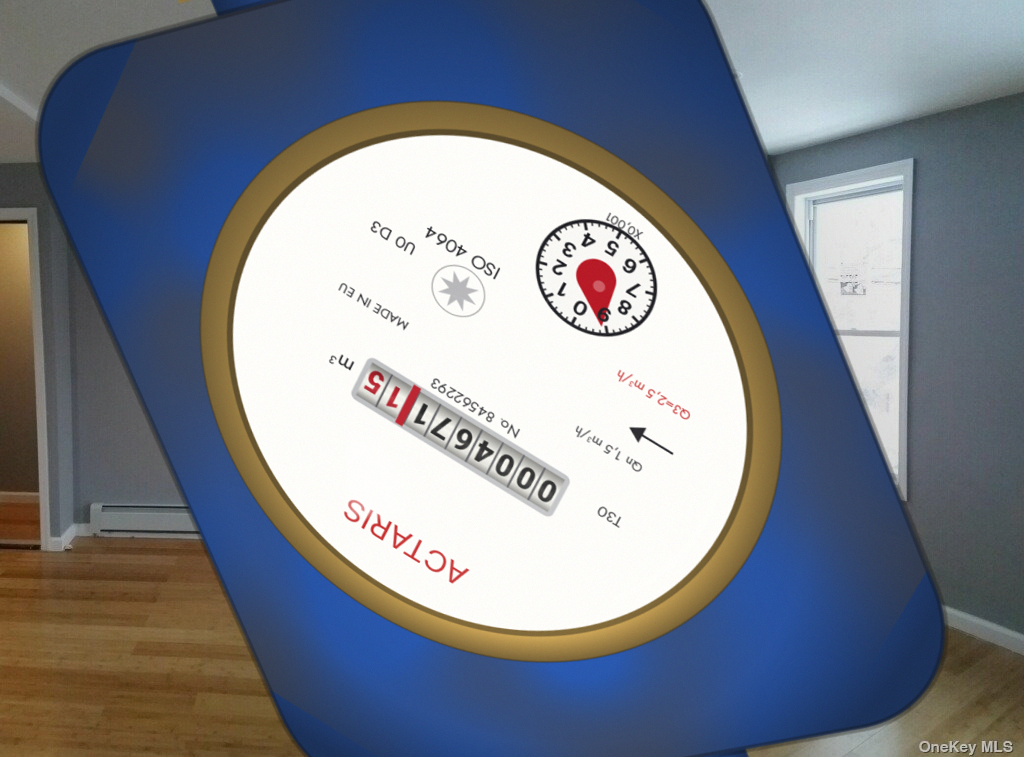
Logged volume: 4671.149m³
